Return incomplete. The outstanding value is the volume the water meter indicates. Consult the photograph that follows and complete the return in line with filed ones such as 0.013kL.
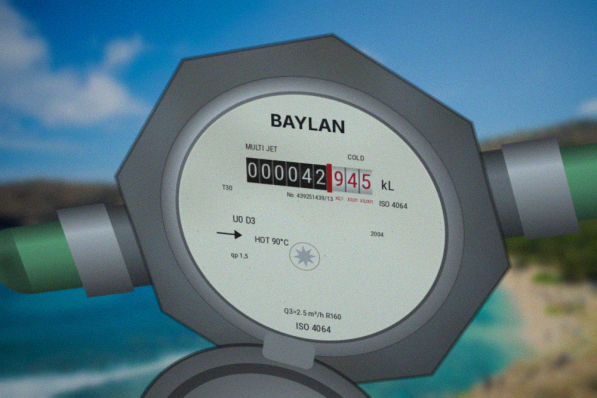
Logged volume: 42.945kL
